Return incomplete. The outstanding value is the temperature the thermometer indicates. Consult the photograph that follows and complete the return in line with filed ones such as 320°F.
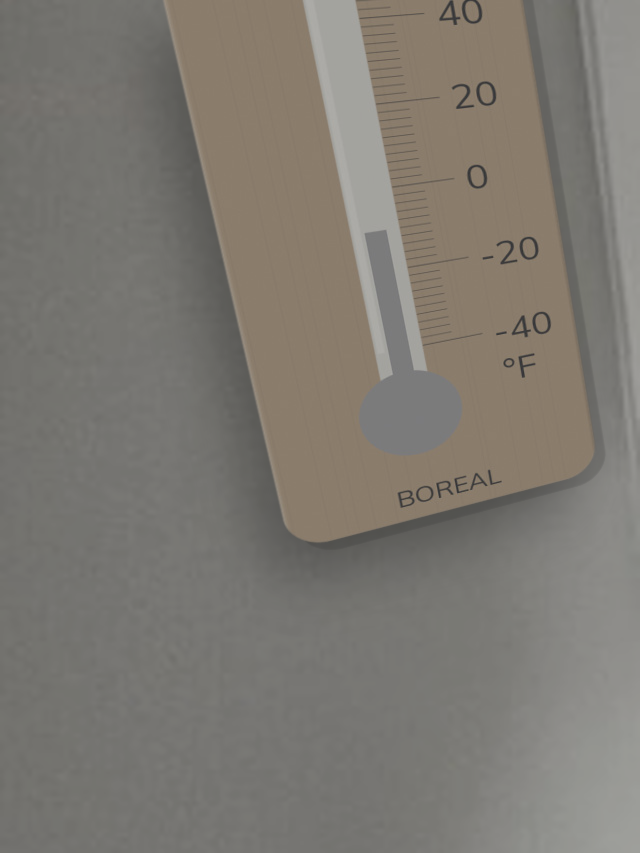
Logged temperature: -10°F
